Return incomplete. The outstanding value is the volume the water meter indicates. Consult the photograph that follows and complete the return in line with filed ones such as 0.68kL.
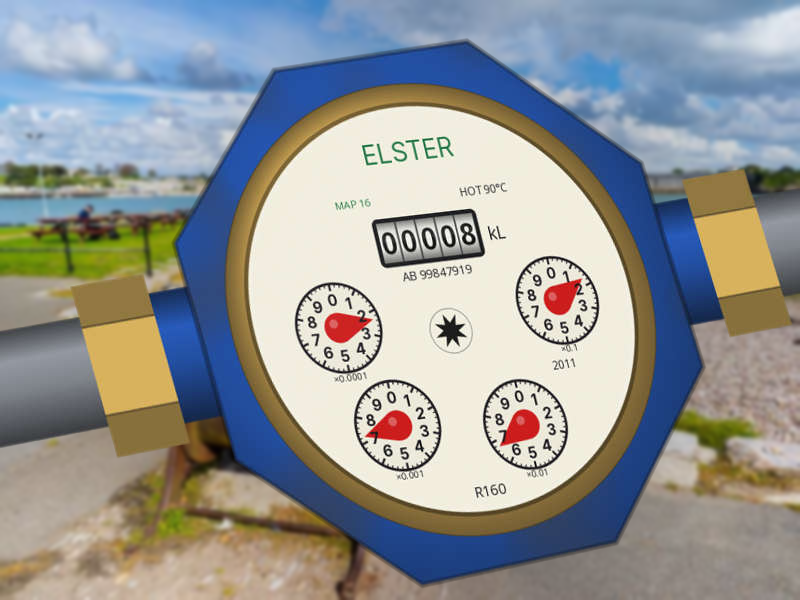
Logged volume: 8.1672kL
